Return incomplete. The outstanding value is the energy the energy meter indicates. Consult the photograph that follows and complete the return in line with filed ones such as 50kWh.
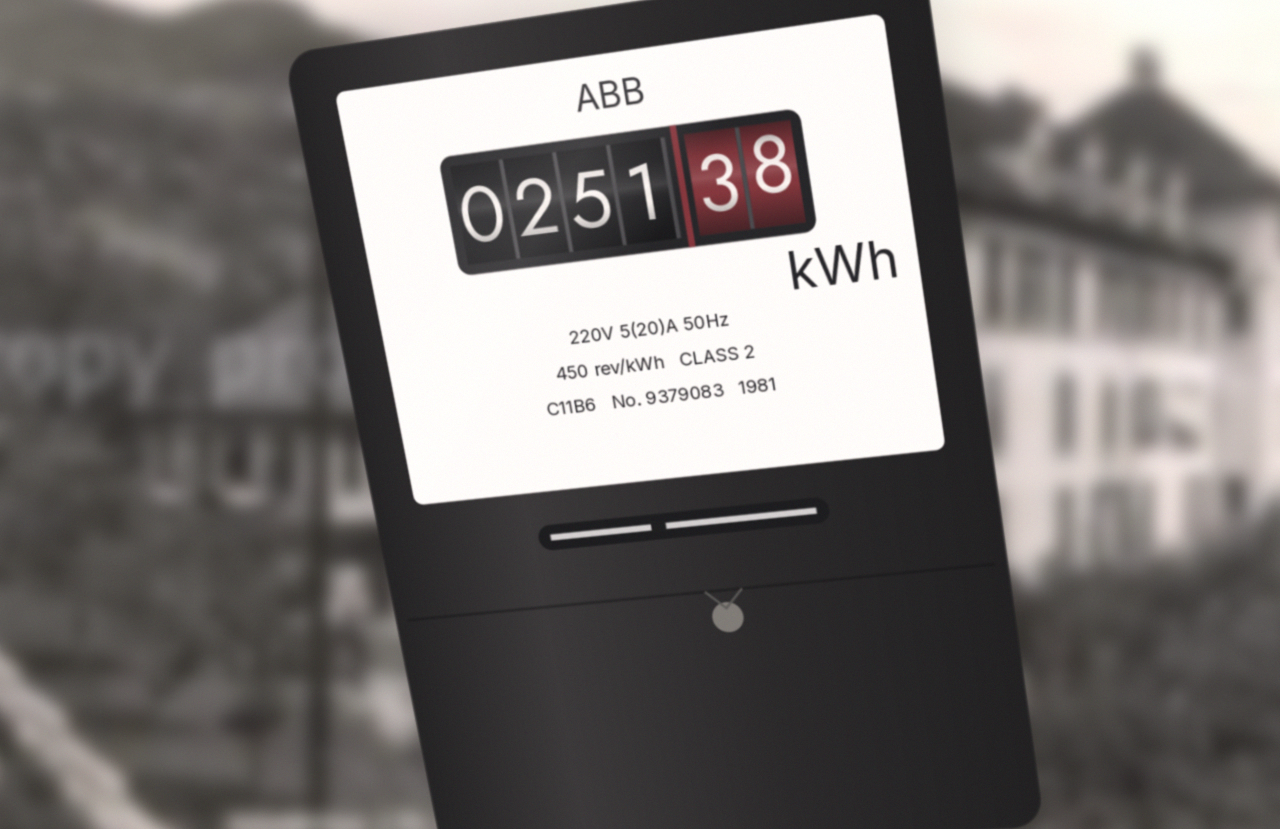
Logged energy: 251.38kWh
